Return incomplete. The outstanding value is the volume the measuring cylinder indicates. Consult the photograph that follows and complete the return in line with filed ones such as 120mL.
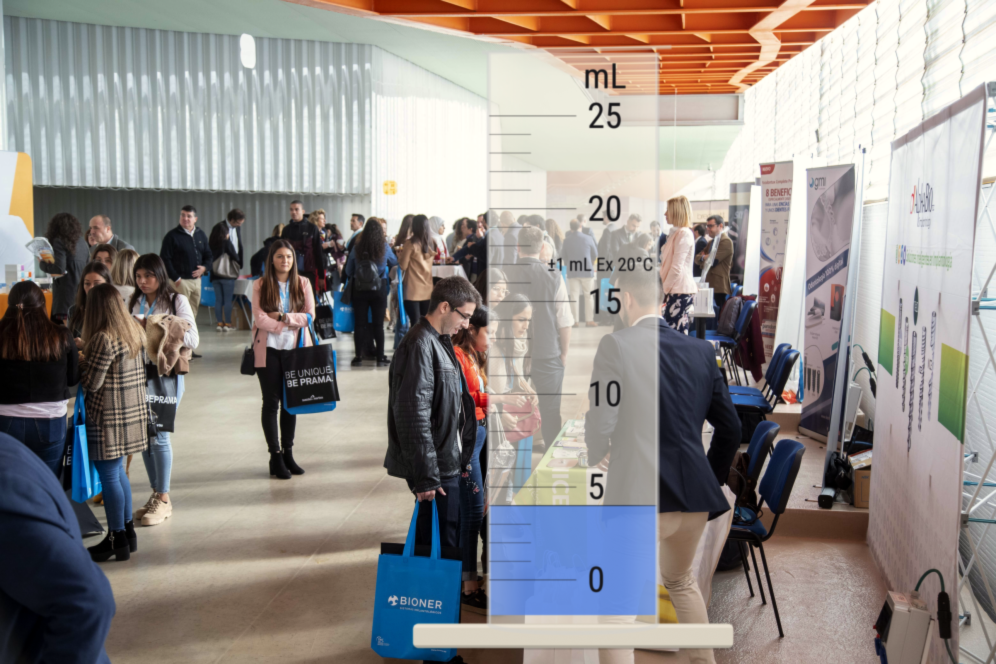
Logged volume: 4mL
